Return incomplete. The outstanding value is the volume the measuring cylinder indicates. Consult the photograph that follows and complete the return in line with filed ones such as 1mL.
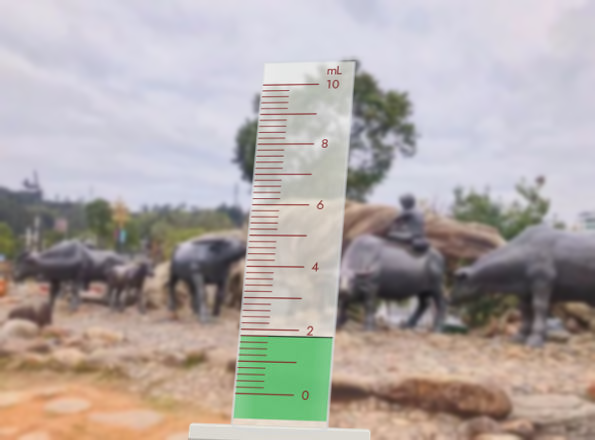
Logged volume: 1.8mL
